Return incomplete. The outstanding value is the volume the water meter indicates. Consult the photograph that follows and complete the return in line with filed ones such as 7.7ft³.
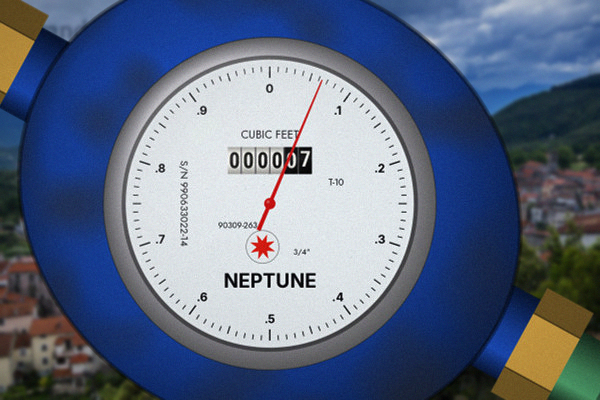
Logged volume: 7.06ft³
